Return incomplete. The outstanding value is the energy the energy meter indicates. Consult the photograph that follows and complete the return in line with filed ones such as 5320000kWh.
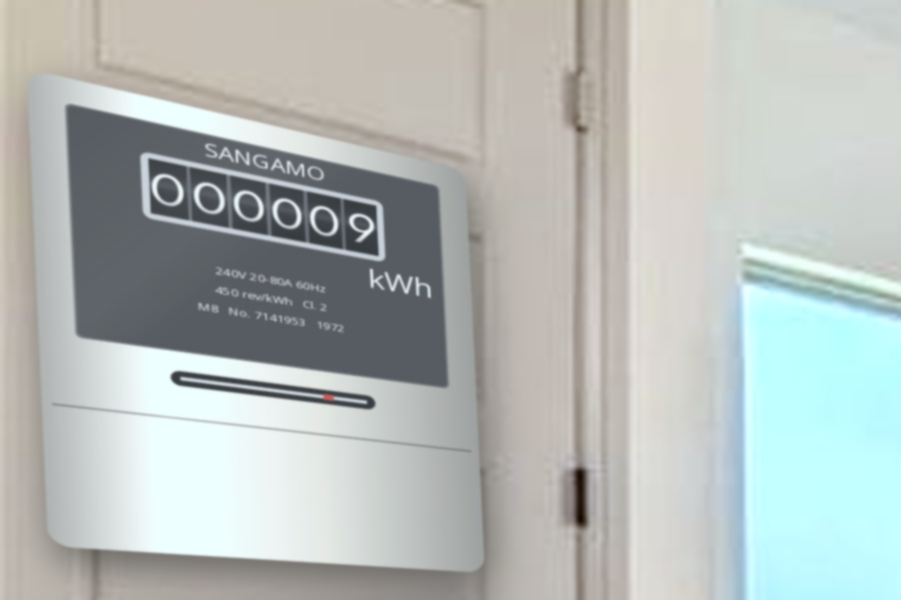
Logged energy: 9kWh
